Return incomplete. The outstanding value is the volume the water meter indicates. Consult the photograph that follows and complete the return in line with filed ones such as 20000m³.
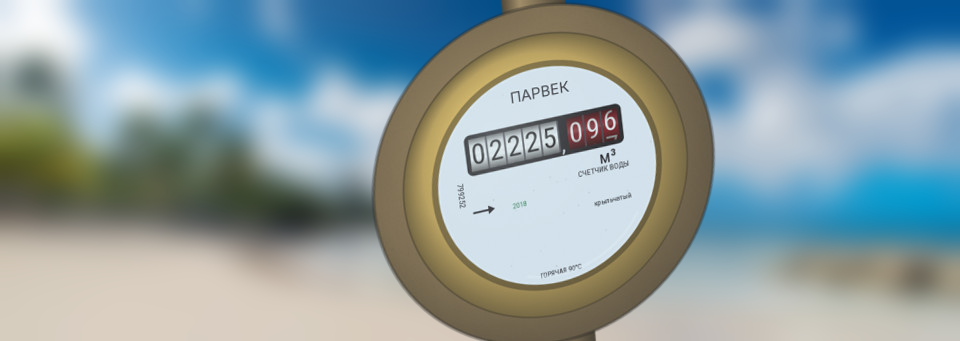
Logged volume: 2225.096m³
